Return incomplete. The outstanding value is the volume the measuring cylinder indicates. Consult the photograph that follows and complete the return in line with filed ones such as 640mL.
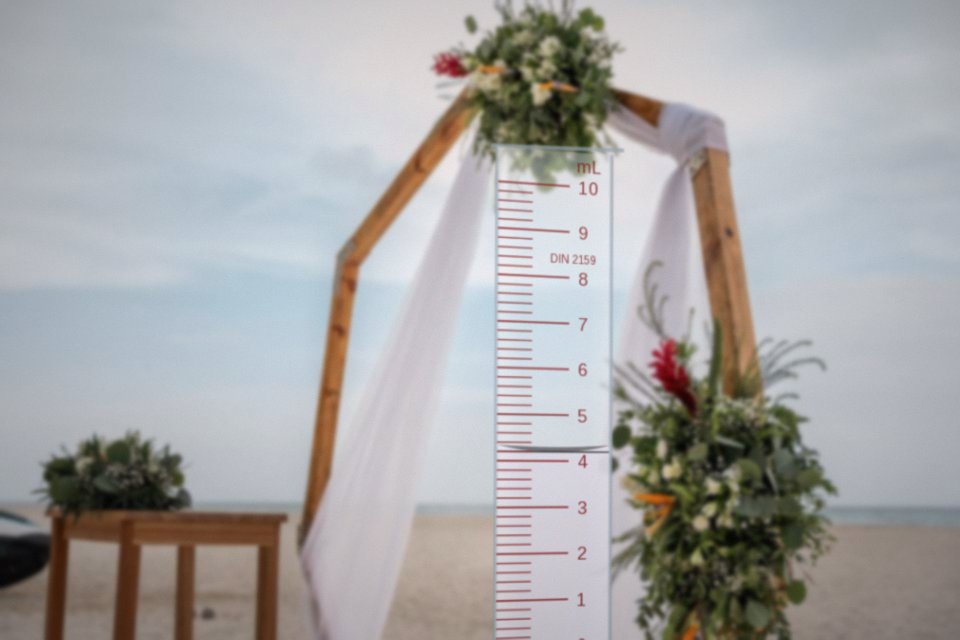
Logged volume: 4.2mL
